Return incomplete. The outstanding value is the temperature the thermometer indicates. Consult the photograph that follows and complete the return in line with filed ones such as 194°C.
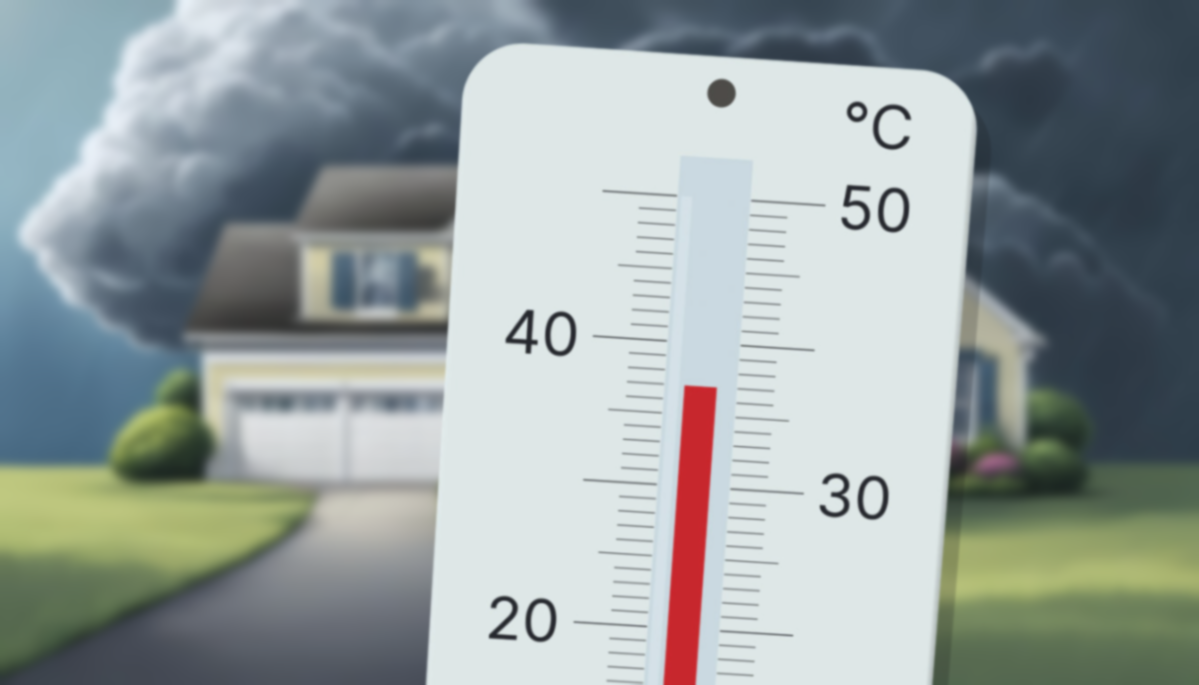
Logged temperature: 37°C
